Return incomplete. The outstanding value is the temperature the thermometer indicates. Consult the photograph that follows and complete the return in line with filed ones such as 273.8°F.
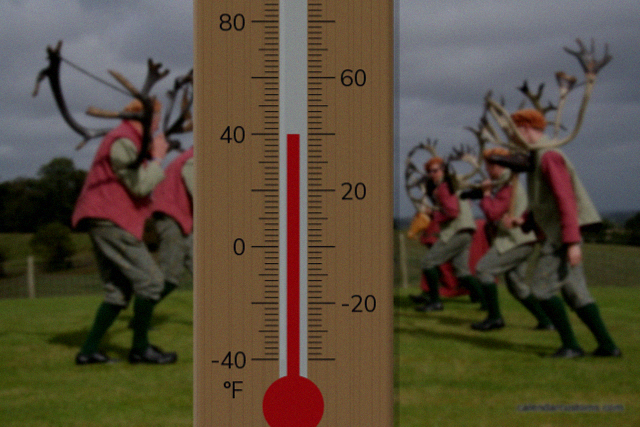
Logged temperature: 40°F
